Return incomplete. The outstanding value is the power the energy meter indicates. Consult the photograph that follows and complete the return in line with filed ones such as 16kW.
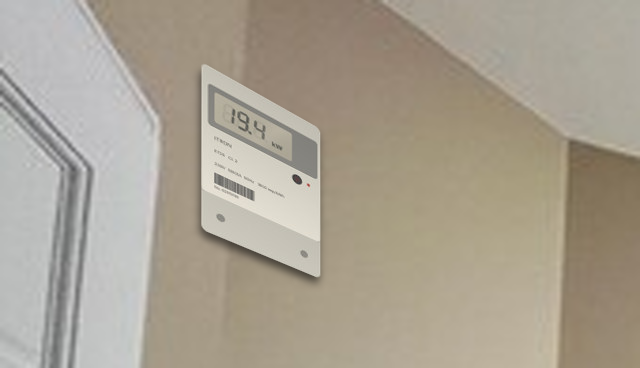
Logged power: 19.4kW
